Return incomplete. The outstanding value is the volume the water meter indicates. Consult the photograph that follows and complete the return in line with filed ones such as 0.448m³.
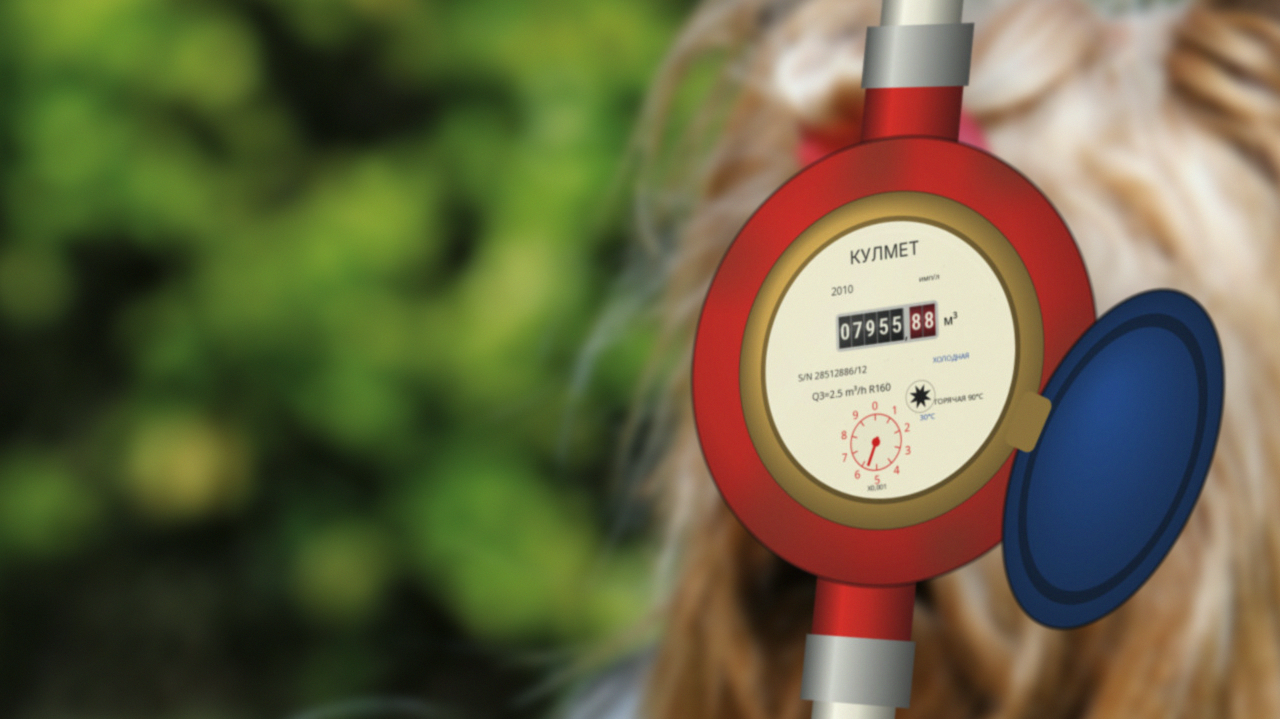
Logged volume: 7955.885m³
